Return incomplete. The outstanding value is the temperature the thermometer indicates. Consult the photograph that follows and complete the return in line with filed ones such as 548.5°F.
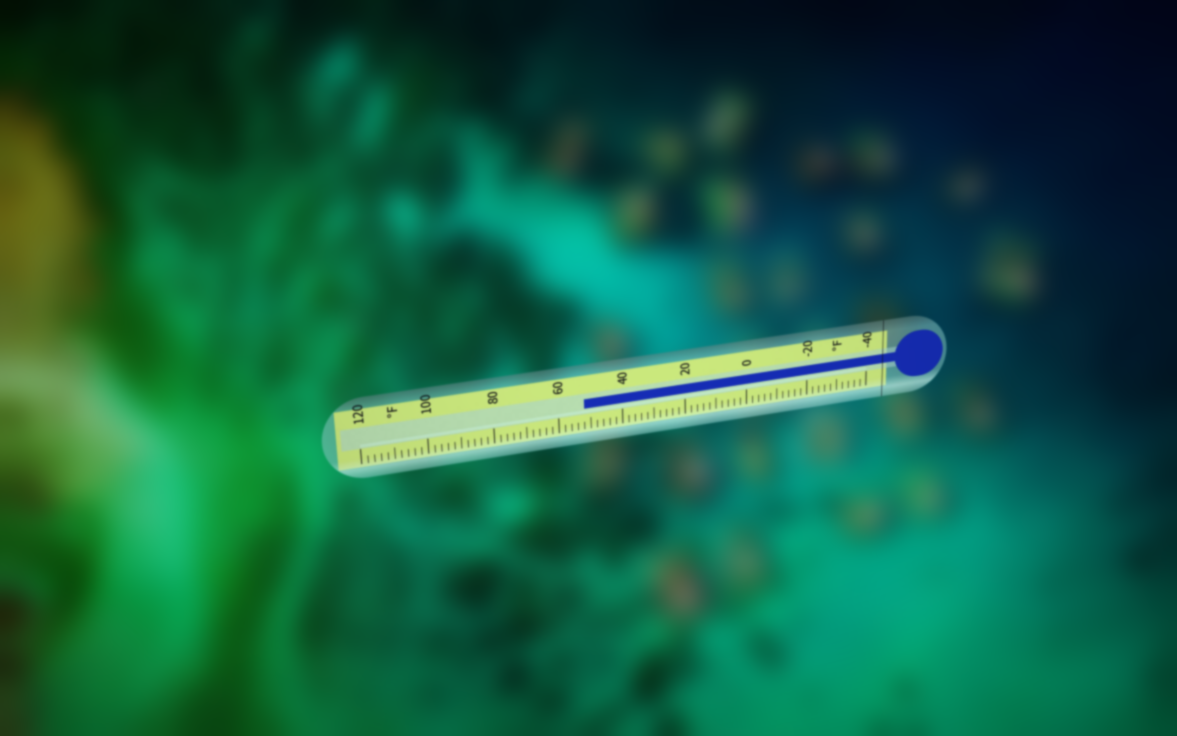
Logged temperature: 52°F
